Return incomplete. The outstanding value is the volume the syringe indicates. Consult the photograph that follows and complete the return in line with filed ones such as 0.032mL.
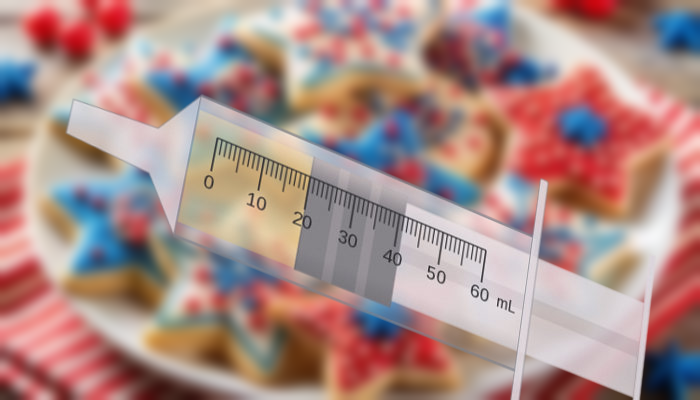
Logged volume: 20mL
